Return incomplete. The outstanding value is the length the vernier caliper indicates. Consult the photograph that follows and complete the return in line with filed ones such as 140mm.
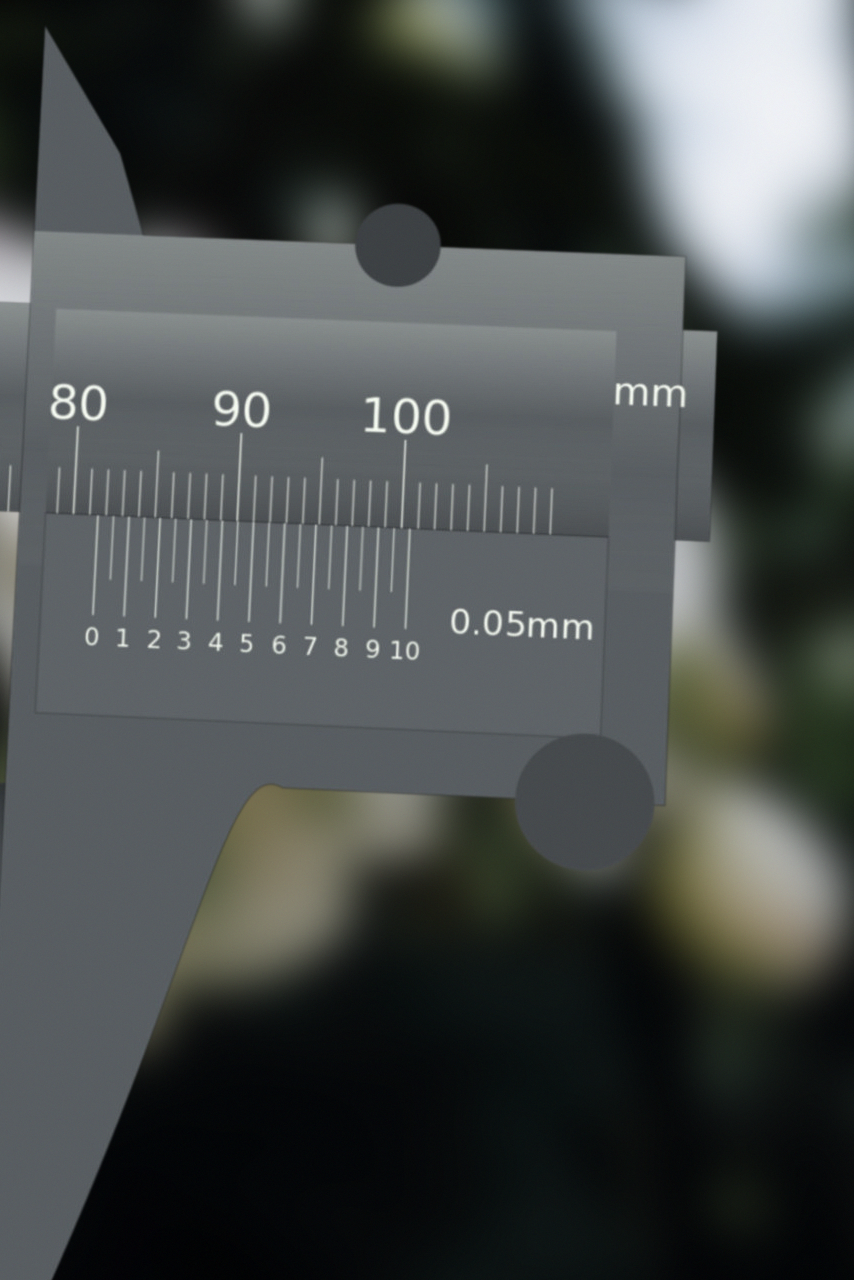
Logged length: 81.5mm
